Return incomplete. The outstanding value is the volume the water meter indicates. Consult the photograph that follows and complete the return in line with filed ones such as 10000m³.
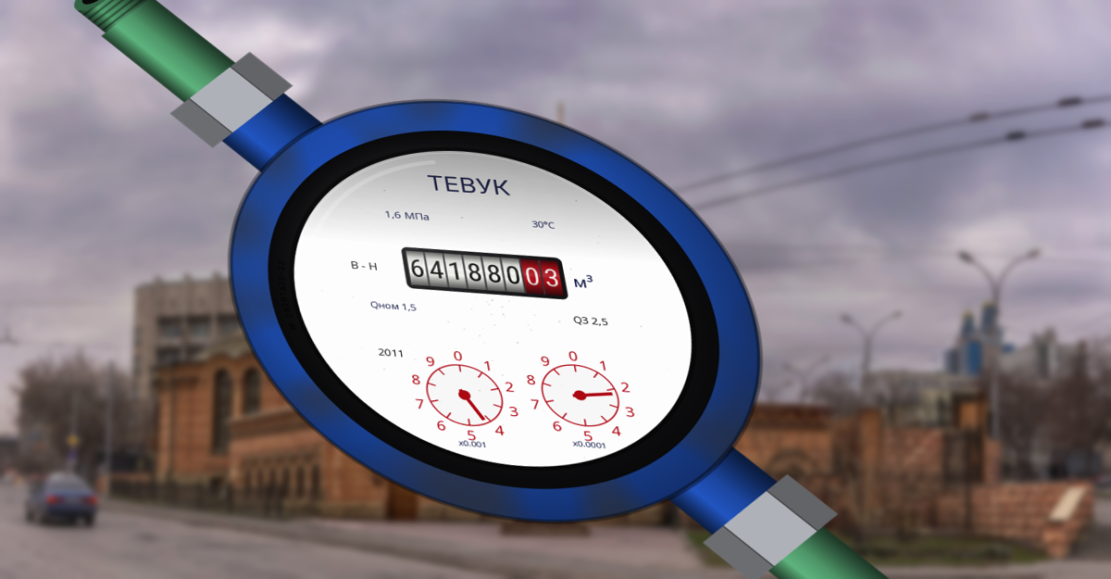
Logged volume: 641880.0342m³
